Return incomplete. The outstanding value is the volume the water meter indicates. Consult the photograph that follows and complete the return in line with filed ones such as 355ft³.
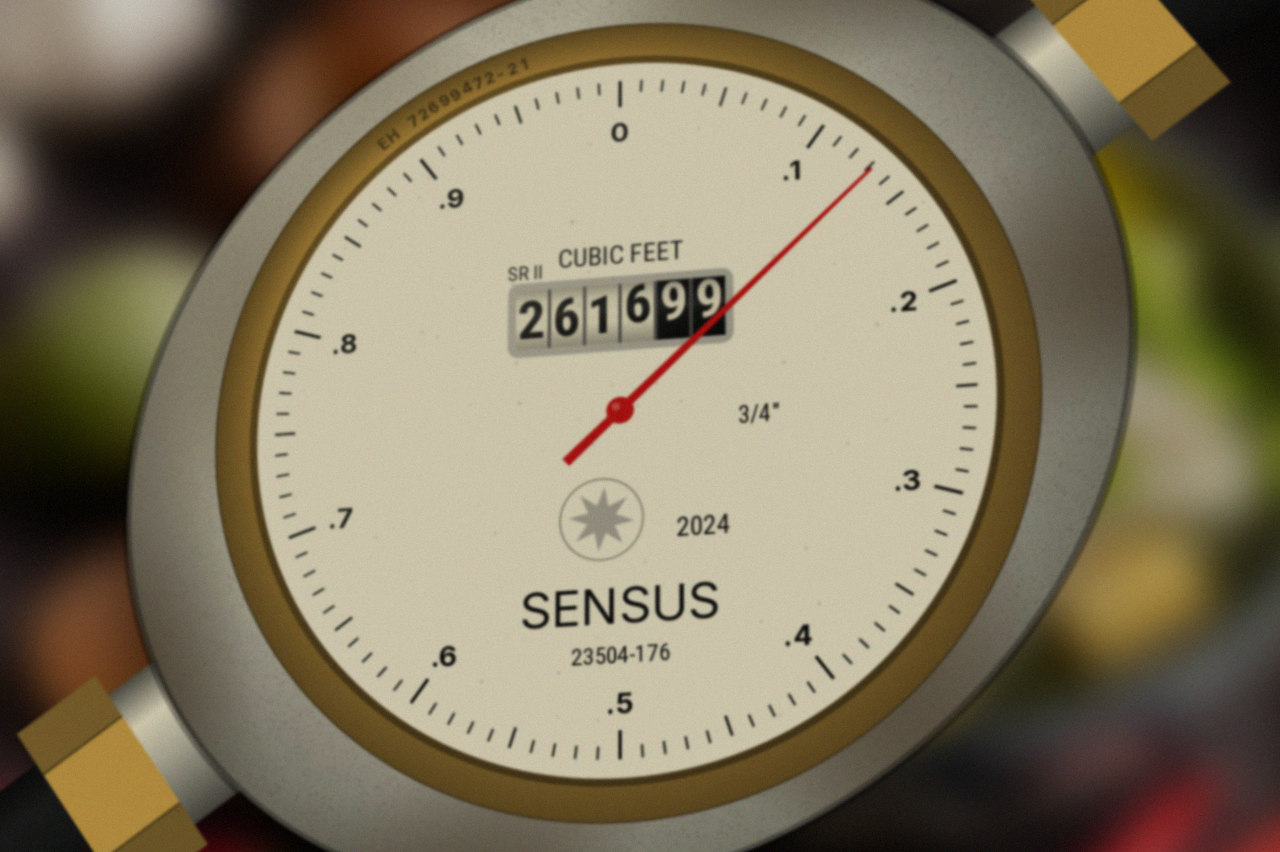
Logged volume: 261699.13ft³
